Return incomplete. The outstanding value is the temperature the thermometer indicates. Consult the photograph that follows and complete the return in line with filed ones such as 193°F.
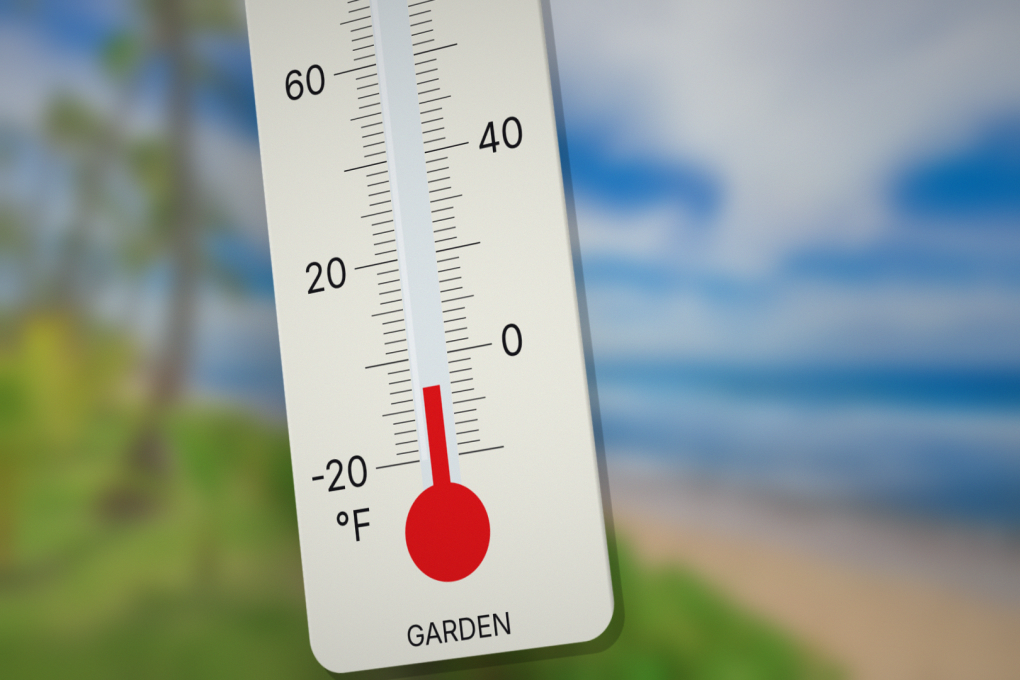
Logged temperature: -6°F
